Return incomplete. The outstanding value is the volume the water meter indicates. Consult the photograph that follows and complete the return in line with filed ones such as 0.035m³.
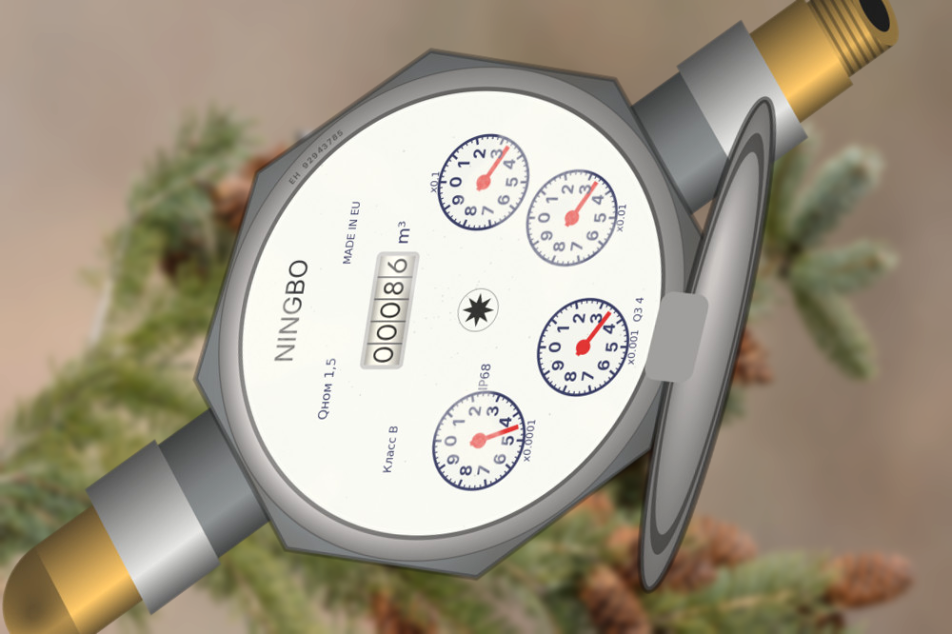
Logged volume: 86.3334m³
